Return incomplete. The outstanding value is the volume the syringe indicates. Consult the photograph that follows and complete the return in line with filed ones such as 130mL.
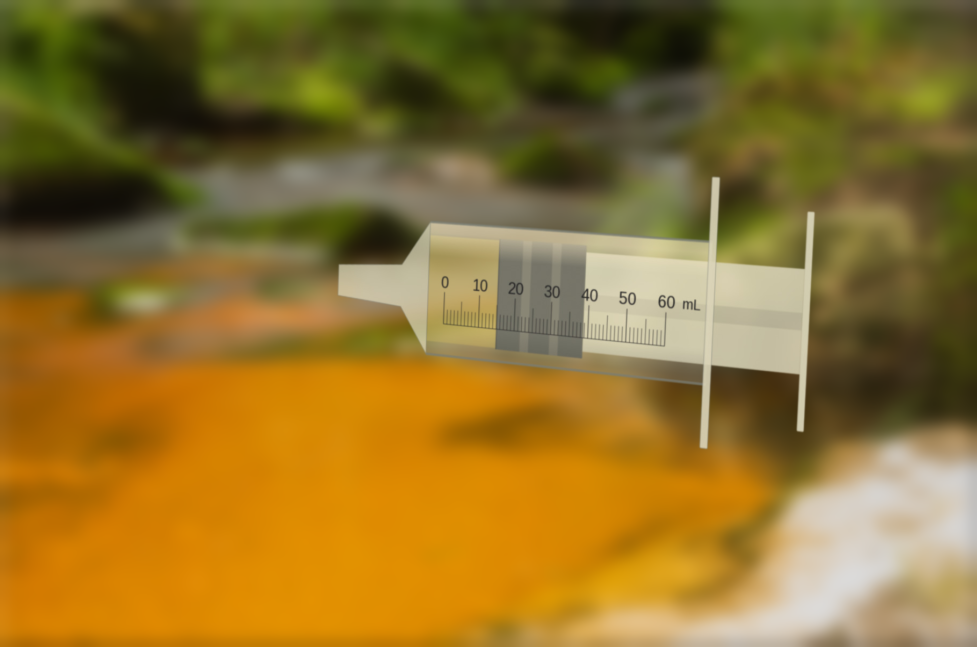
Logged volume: 15mL
